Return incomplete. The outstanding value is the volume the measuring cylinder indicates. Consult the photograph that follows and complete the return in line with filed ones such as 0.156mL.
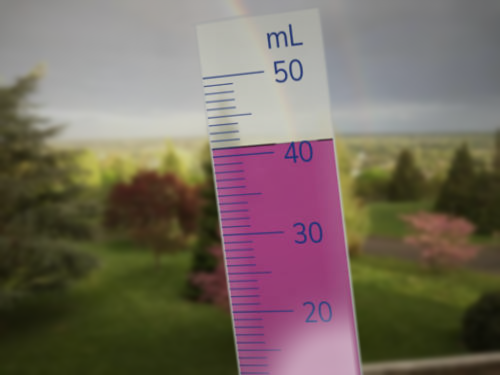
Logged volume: 41mL
